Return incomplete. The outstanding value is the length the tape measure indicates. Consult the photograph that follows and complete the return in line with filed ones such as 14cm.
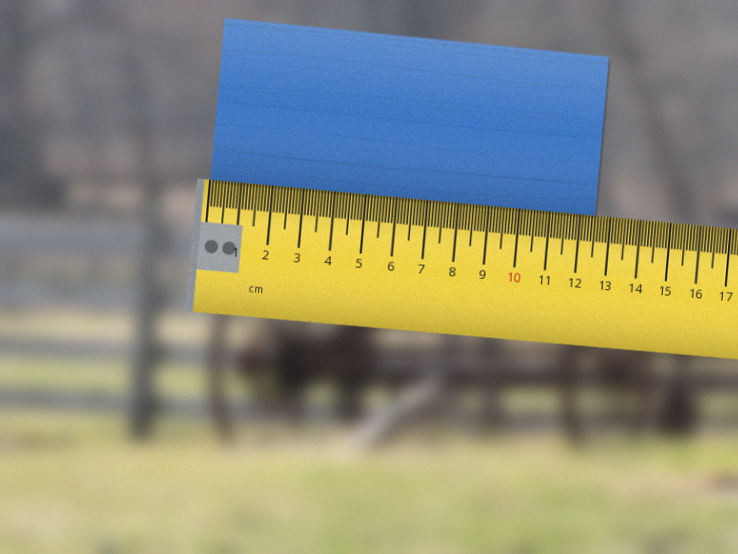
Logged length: 12.5cm
